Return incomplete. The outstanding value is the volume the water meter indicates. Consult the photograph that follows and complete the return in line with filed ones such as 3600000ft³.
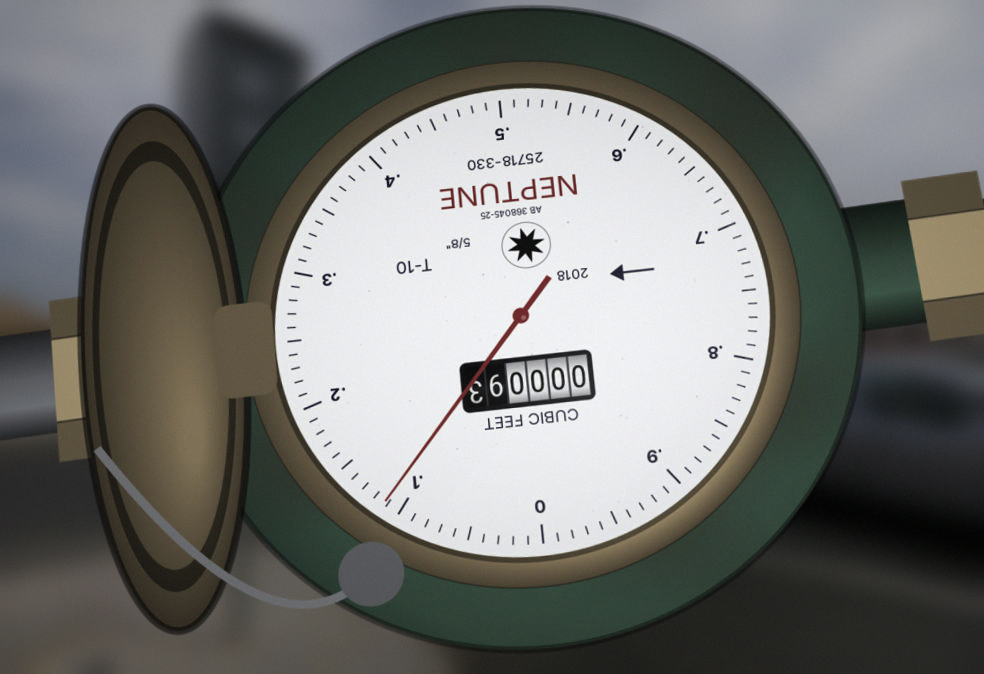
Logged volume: 93.11ft³
